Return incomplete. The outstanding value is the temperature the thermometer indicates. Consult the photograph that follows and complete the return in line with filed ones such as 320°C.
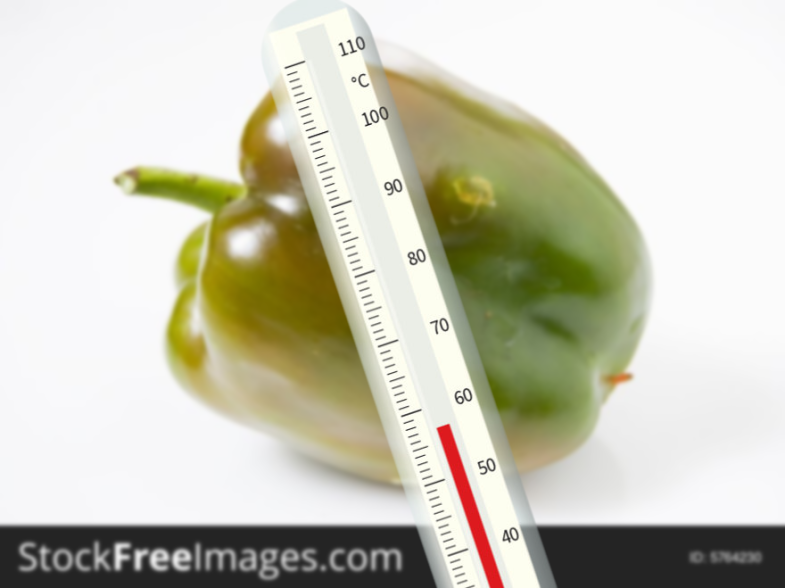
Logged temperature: 57°C
